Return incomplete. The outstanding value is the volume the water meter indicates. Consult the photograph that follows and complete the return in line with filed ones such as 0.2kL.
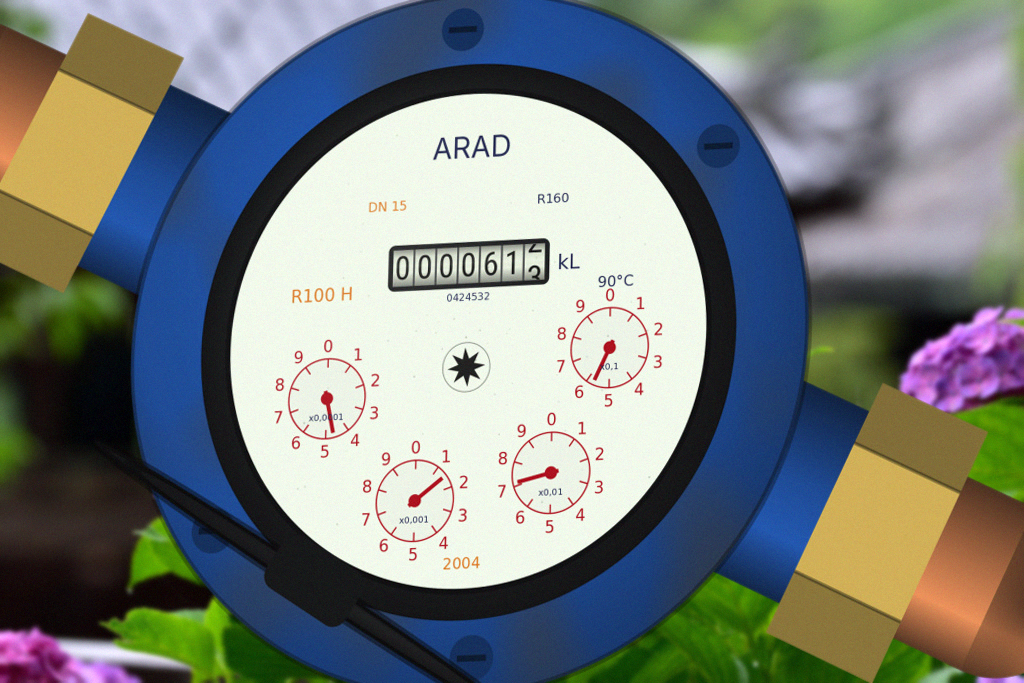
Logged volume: 612.5714kL
